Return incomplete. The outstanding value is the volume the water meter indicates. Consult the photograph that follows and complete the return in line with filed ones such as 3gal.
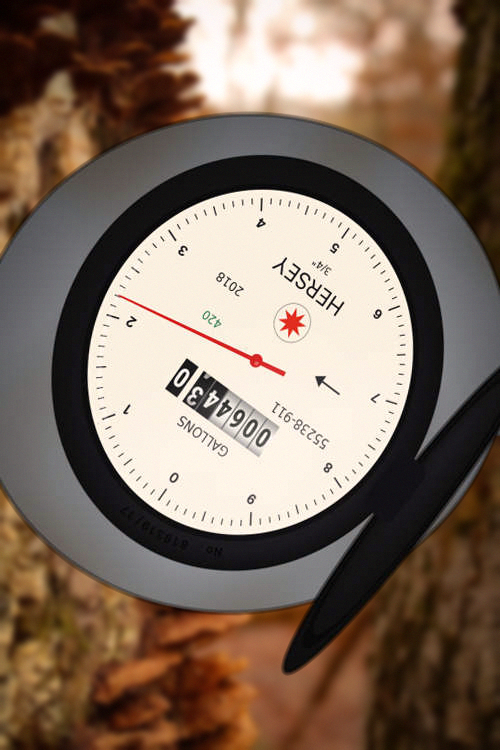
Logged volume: 64432.2gal
